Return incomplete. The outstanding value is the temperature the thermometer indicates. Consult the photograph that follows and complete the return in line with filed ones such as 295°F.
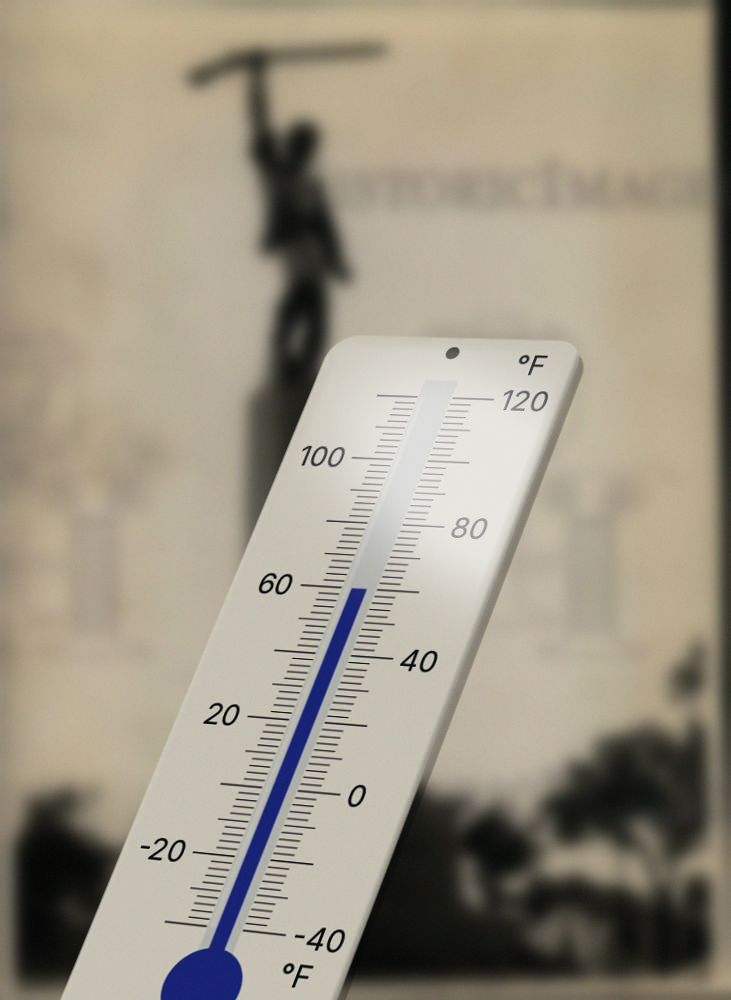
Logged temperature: 60°F
